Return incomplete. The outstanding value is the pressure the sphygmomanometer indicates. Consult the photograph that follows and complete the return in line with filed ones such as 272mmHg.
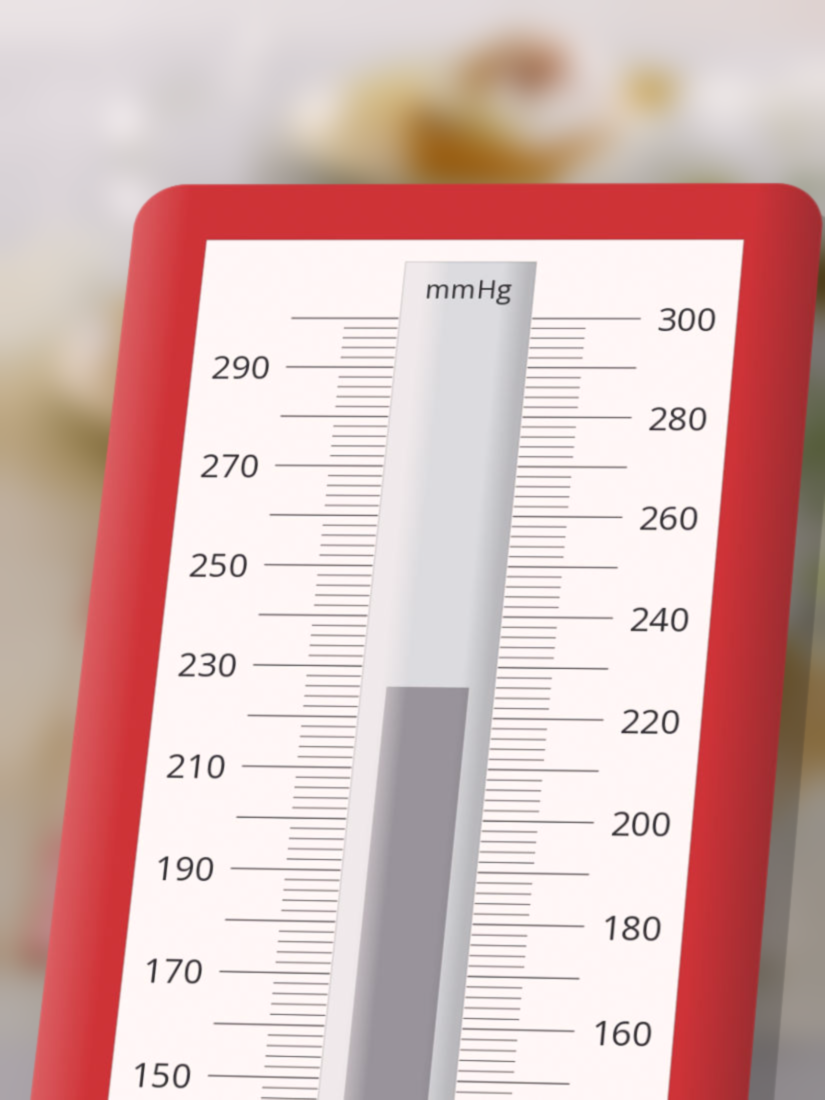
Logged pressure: 226mmHg
